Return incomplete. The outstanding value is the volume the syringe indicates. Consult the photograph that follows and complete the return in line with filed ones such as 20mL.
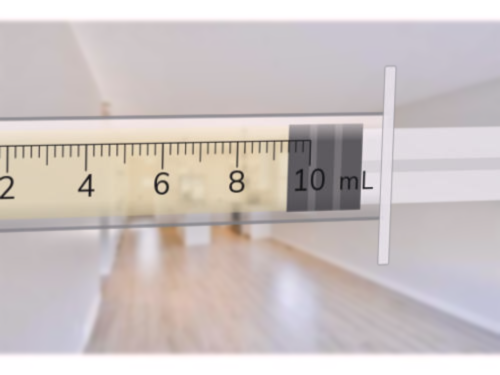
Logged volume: 9.4mL
